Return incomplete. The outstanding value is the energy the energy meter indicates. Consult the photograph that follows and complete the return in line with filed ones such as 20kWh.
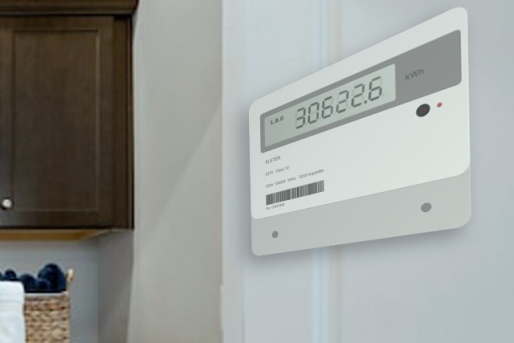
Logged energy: 30622.6kWh
